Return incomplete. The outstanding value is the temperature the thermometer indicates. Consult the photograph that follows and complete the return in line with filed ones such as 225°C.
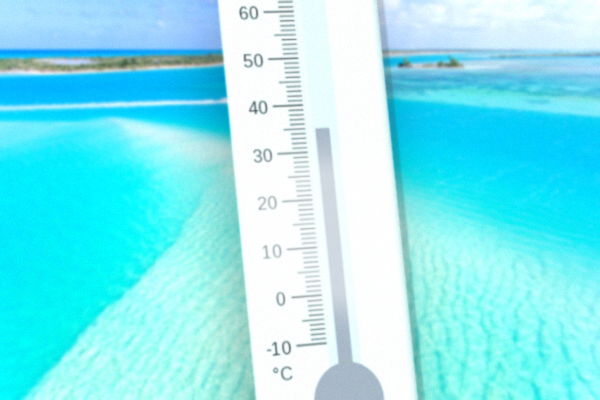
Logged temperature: 35°C
